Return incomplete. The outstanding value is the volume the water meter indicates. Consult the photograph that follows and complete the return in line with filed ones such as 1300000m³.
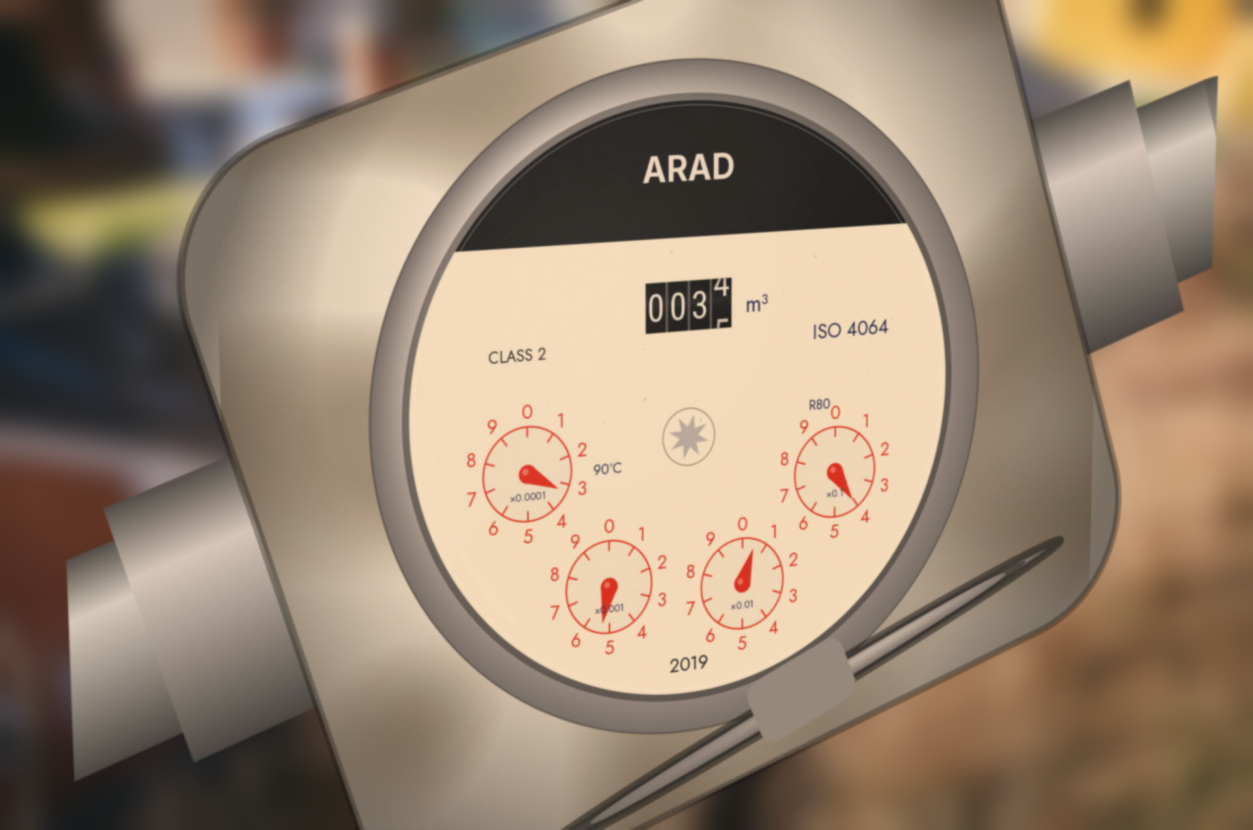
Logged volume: 34.4053m³
